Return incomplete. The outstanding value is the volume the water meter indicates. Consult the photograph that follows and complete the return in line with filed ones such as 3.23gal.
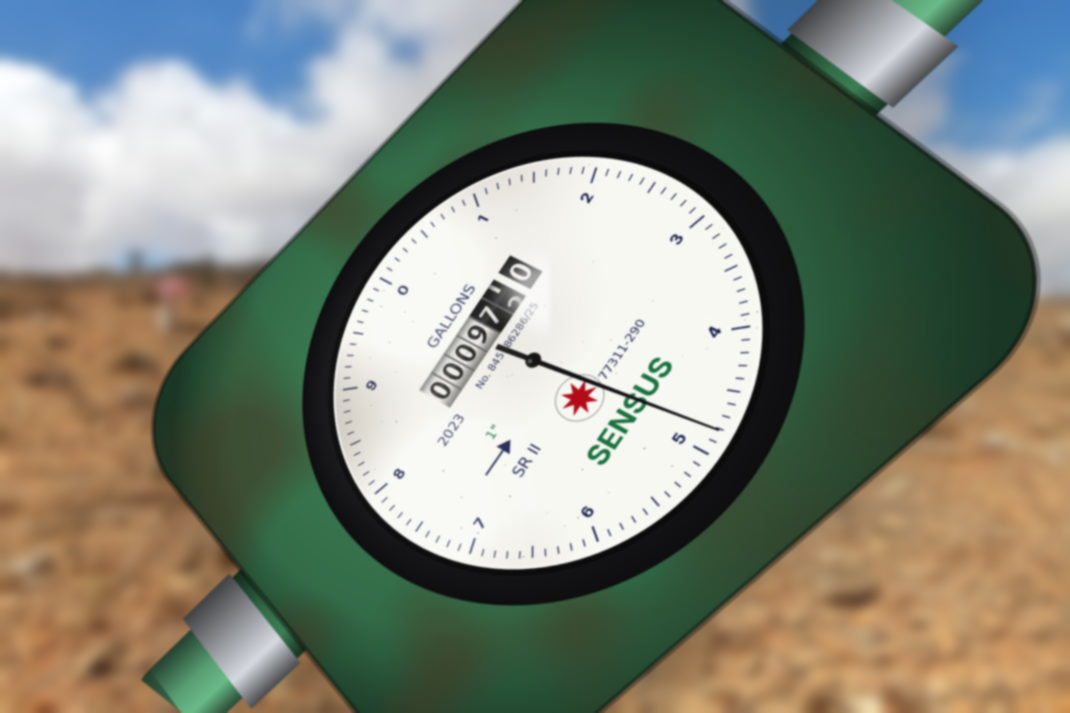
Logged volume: 9714.8gal
